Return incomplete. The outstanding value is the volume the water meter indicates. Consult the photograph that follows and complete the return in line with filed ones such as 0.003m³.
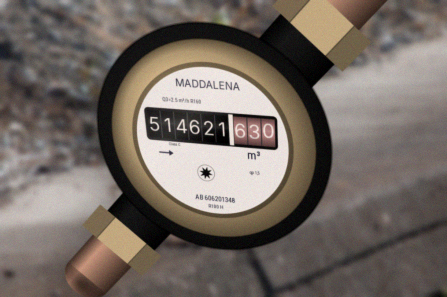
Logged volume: 514621.630m³
